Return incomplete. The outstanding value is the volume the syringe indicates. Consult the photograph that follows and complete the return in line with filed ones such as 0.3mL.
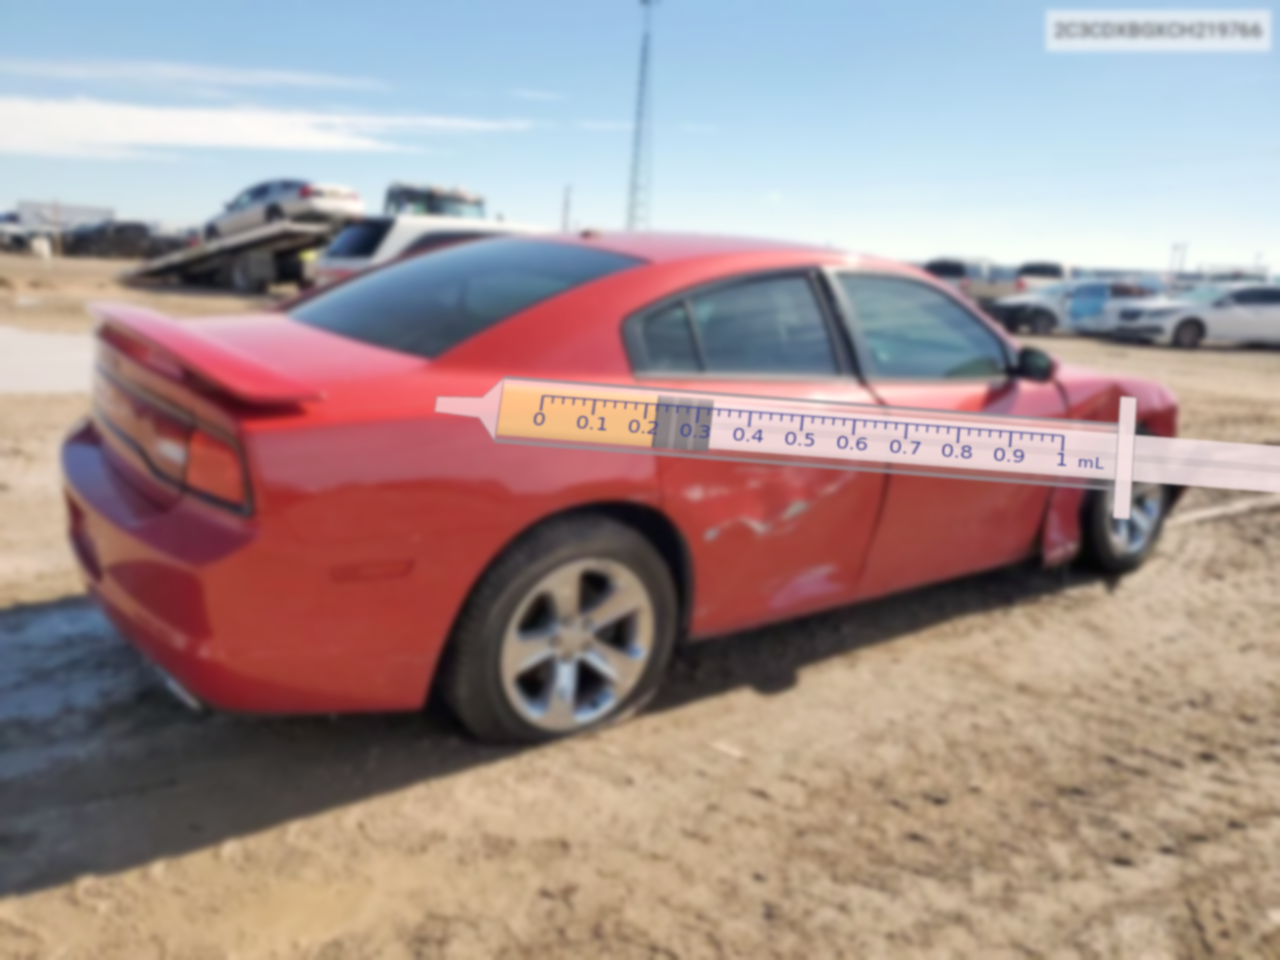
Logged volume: 0.22mL
